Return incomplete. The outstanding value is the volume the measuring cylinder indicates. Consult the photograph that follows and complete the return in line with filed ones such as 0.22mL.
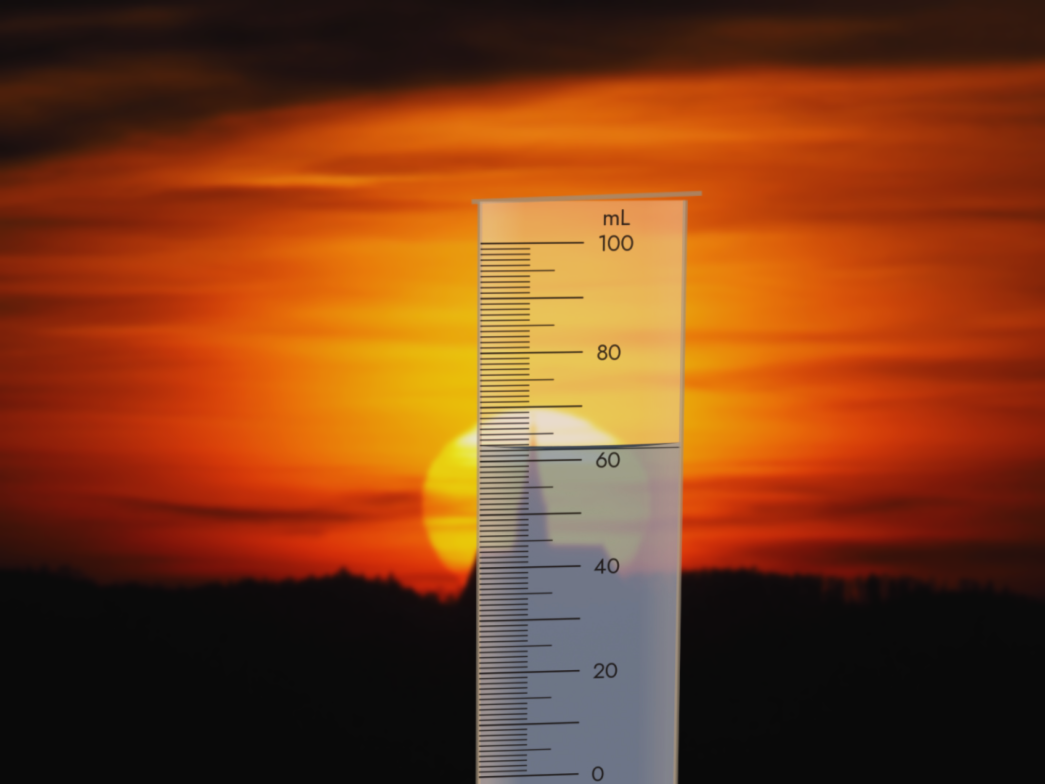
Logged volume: 62mL
